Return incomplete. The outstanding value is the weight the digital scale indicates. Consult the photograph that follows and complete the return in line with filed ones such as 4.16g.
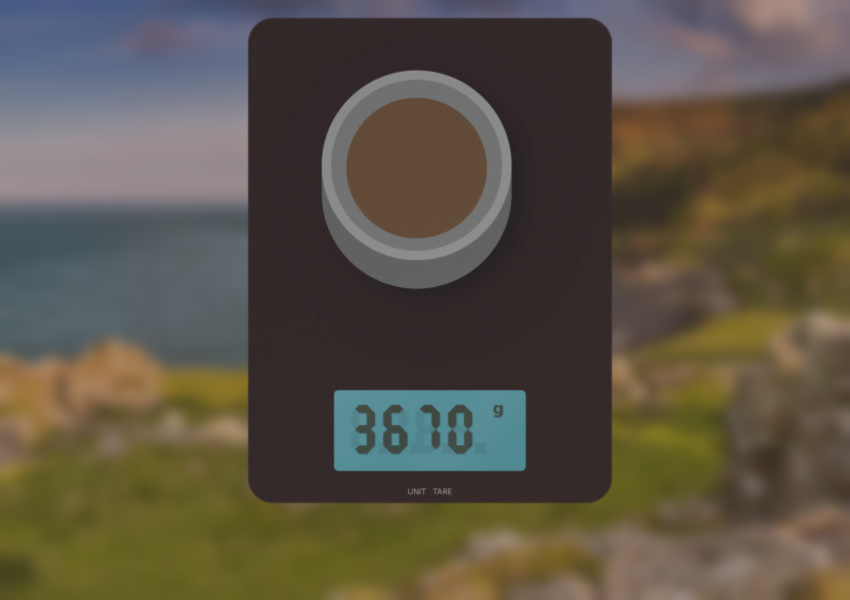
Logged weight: 3670g
